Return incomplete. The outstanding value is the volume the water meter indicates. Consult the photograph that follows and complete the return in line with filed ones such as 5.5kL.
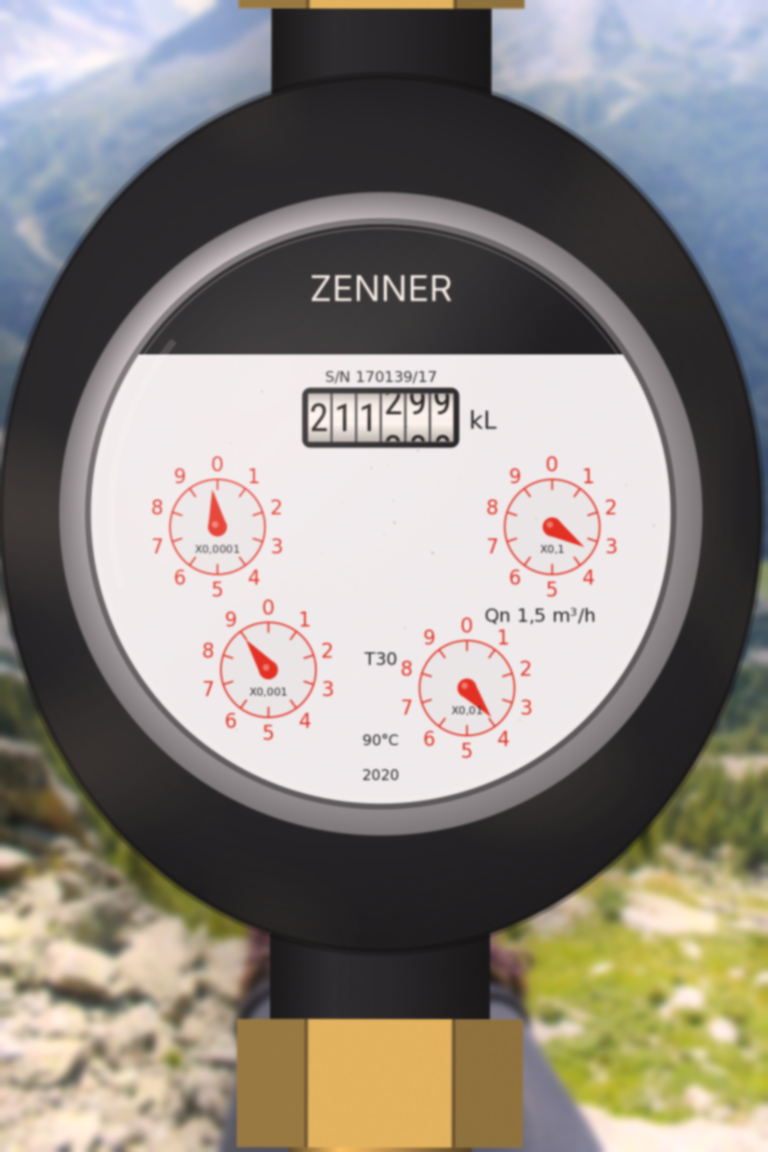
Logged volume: 211299.3389kL
